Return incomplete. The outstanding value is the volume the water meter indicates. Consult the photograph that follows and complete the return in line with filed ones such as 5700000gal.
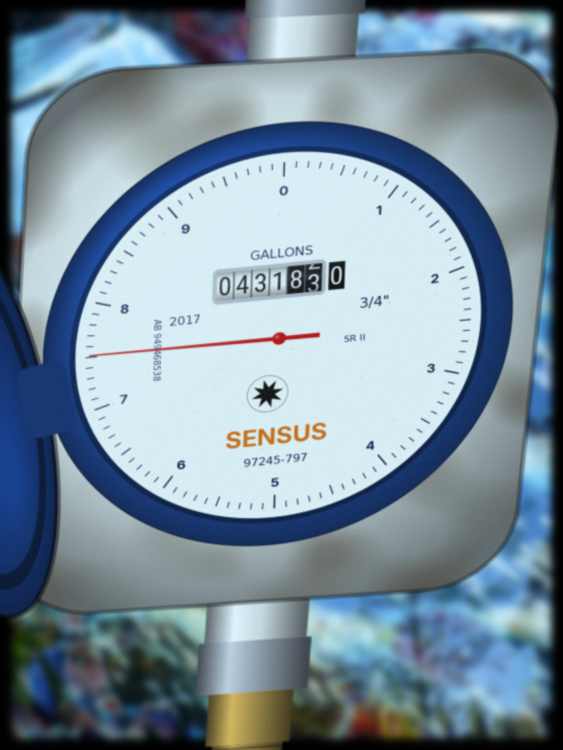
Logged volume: 431827.5gal
